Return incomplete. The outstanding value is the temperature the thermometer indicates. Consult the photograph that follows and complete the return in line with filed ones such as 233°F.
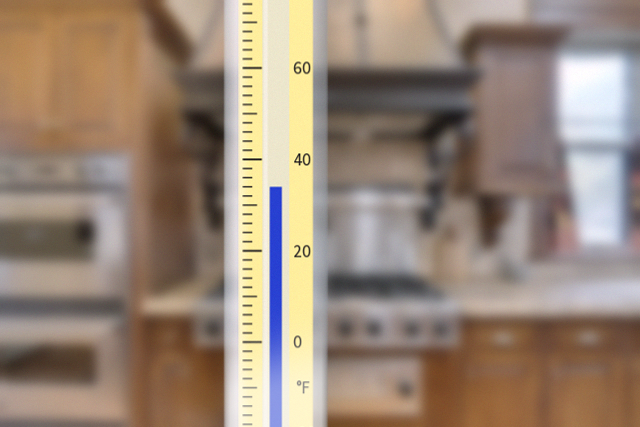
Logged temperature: 34°F
